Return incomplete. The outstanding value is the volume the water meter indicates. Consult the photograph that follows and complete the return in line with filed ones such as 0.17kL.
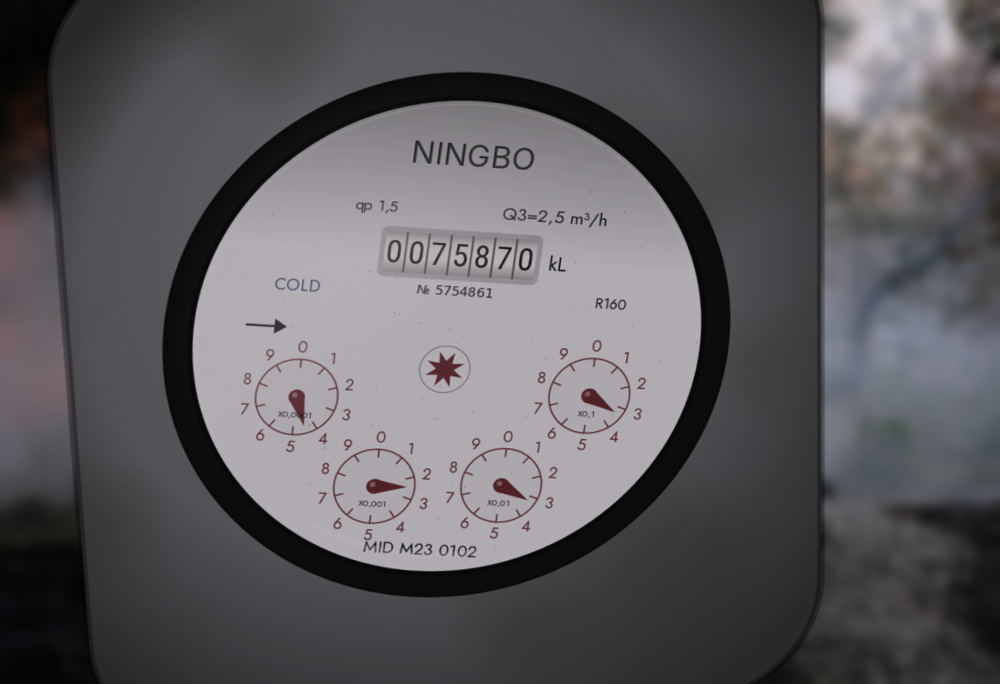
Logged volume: 75870.3324kL
